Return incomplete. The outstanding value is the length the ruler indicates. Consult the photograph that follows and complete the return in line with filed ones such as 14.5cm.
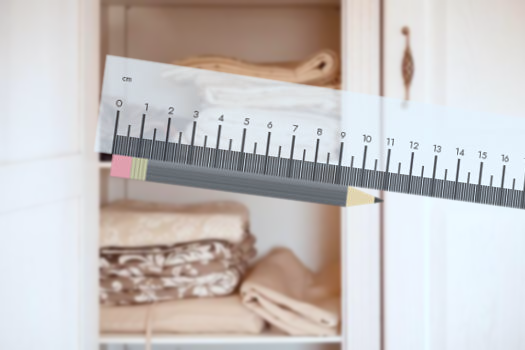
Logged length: 11cm
